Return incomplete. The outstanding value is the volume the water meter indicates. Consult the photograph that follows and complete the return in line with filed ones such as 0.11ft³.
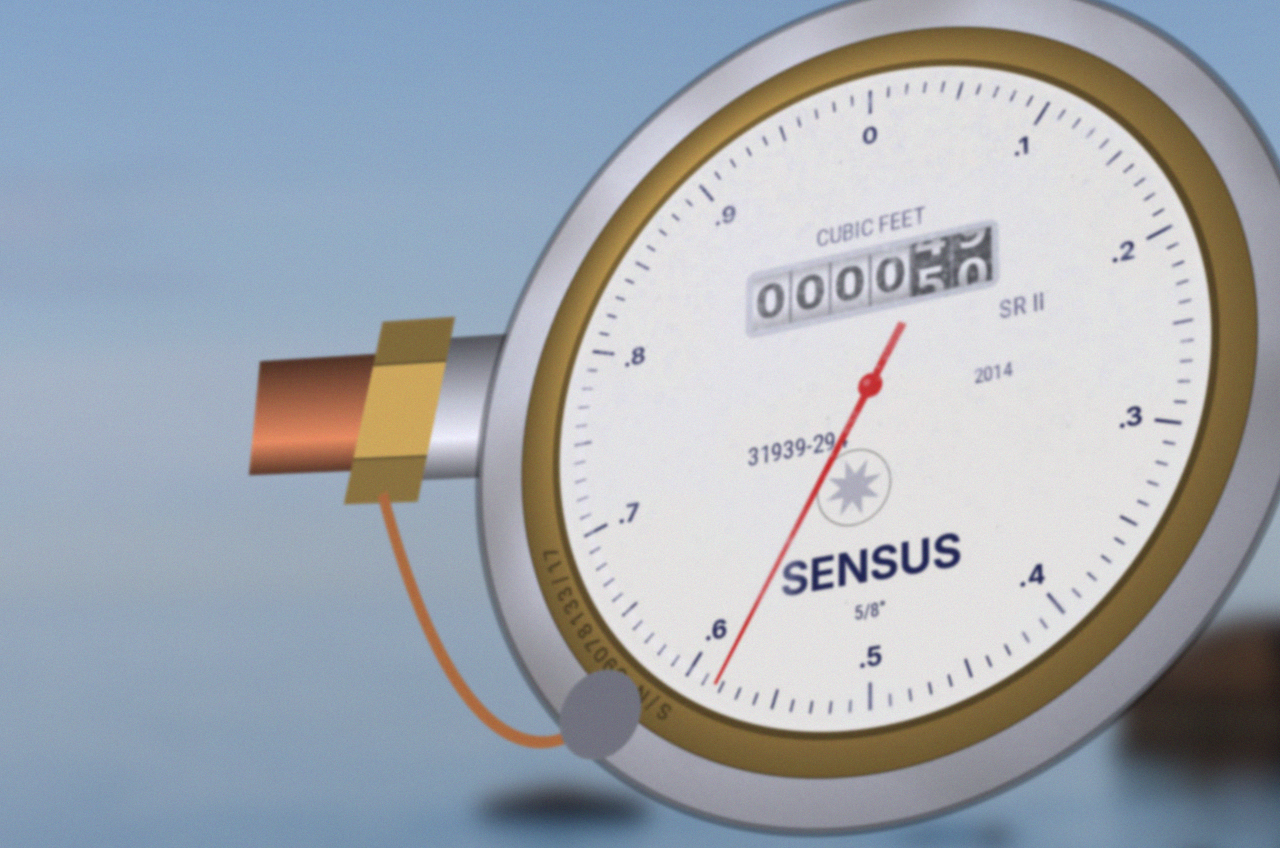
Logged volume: 49.58ft³
